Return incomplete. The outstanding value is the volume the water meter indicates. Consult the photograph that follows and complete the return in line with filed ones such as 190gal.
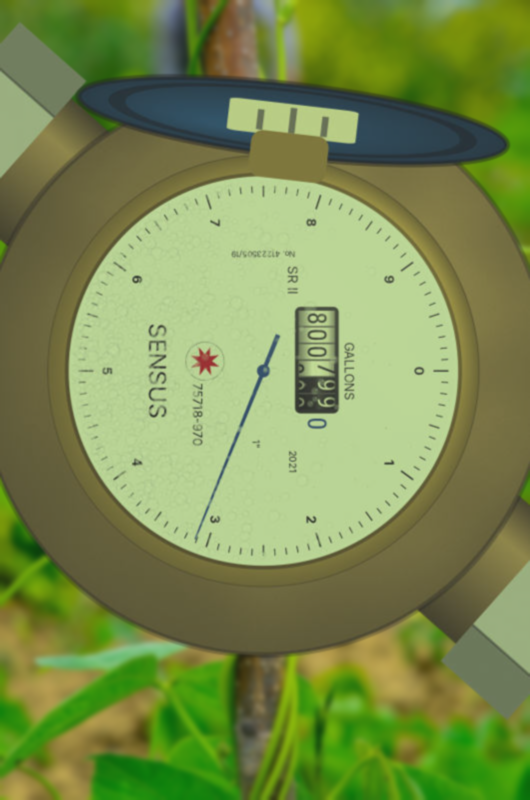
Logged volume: 8007993.1gal
